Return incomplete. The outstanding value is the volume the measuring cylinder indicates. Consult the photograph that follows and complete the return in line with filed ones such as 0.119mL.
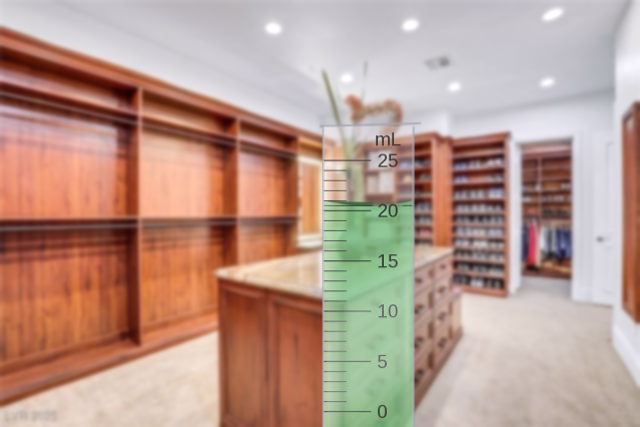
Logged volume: 20.5mL
